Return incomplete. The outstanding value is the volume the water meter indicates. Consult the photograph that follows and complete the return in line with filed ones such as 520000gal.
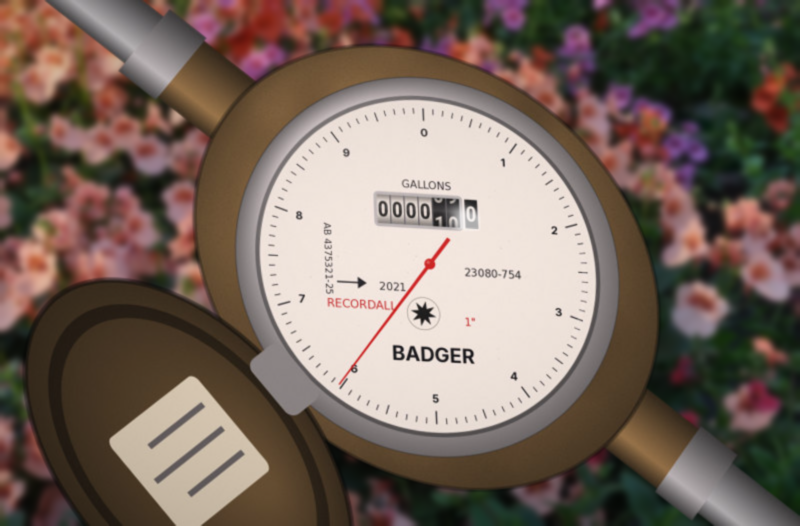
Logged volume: 96.0gal
